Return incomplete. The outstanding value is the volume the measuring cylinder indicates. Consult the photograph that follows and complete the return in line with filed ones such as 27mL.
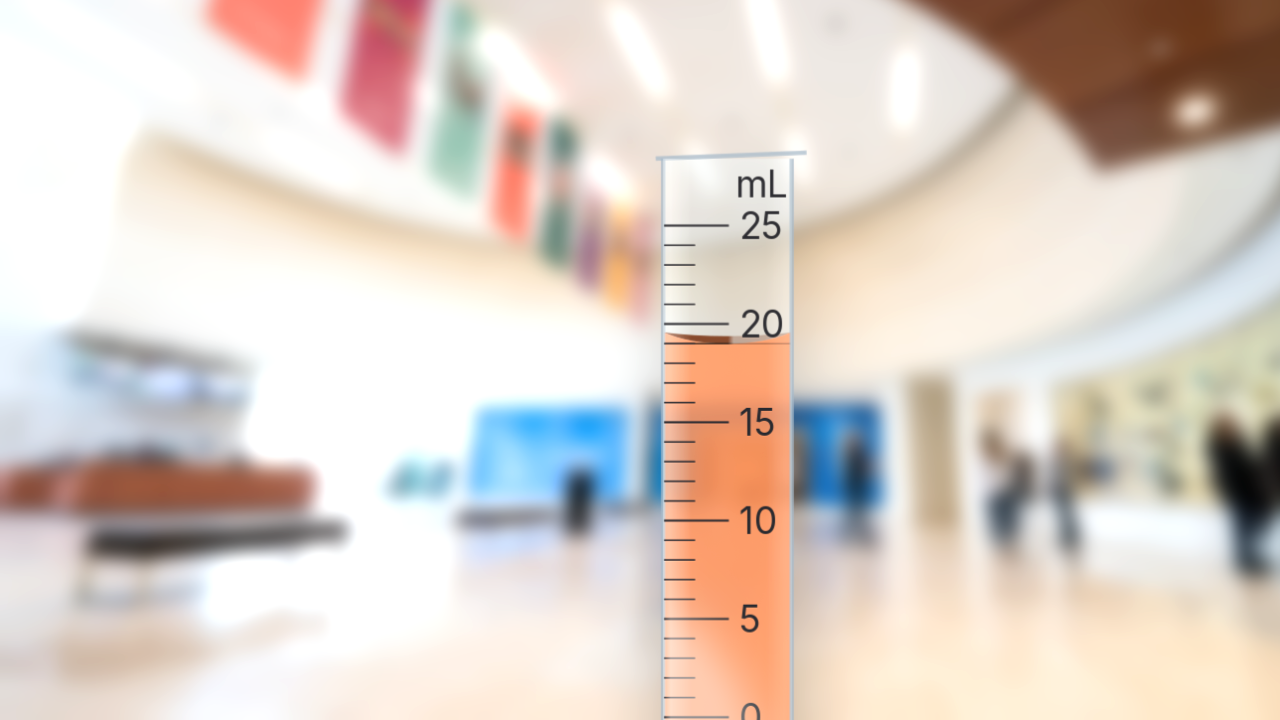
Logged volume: 19mL
